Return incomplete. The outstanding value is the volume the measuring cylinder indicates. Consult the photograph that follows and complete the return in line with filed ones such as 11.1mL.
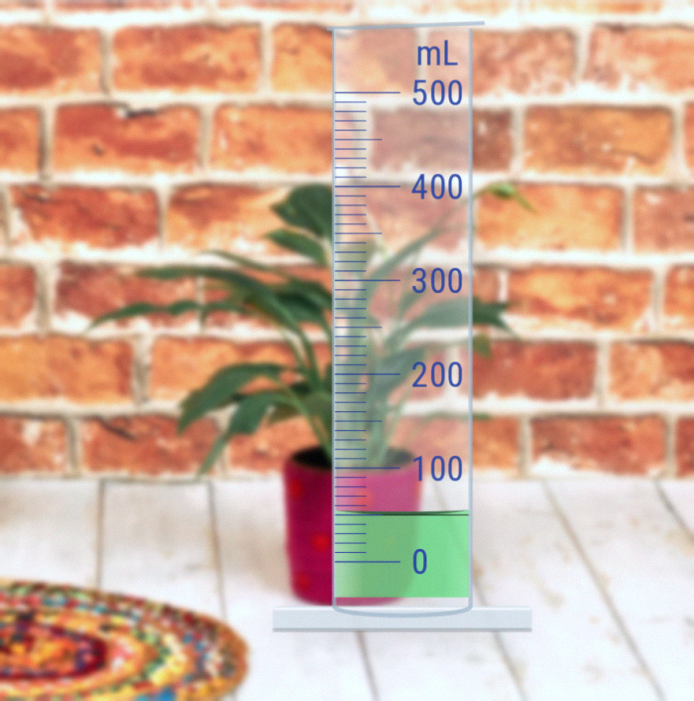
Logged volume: 50mL
